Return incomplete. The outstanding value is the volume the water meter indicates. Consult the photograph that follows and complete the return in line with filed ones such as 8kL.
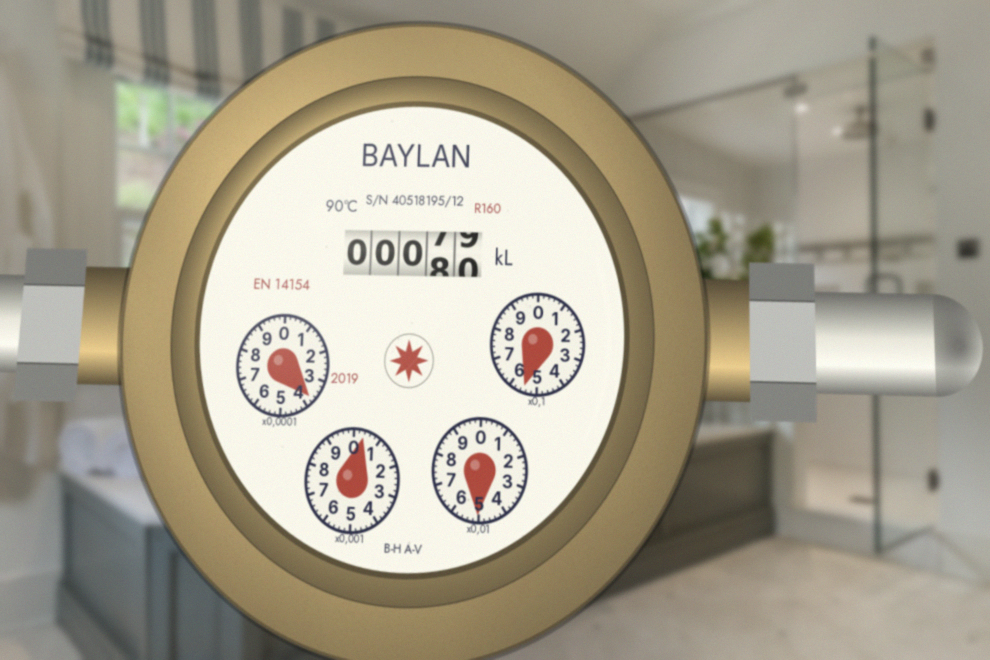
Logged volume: 79.5503kL
